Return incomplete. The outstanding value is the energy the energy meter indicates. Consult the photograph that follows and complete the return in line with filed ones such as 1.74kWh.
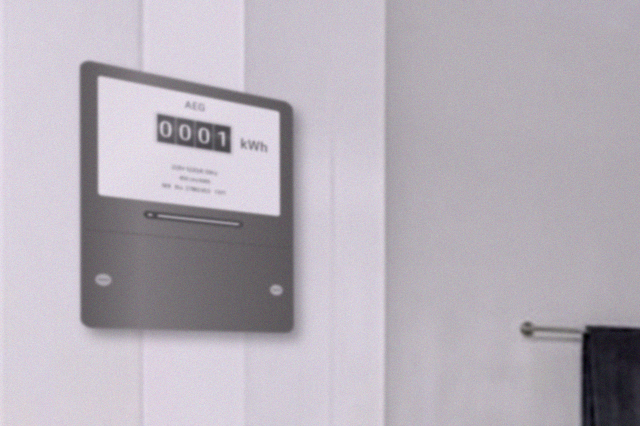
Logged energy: 1kWh
